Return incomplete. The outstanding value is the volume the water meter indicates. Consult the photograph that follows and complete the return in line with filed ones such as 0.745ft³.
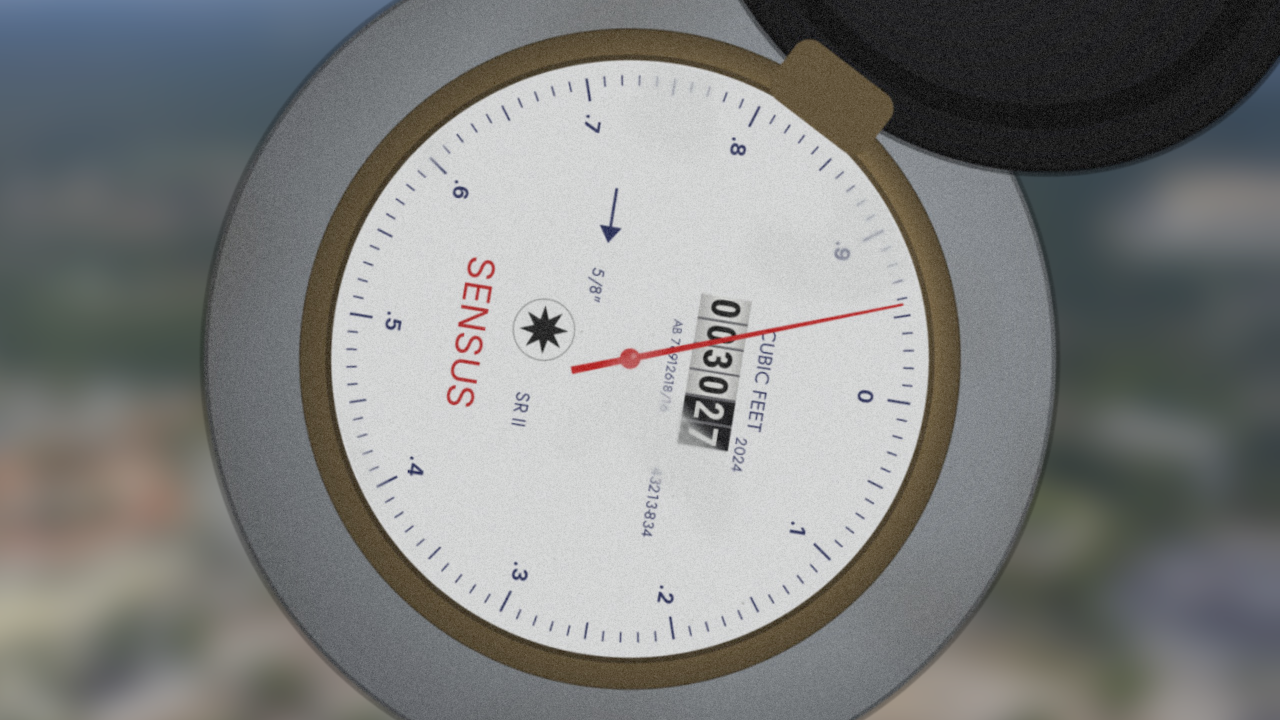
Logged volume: 3026.94ft³
